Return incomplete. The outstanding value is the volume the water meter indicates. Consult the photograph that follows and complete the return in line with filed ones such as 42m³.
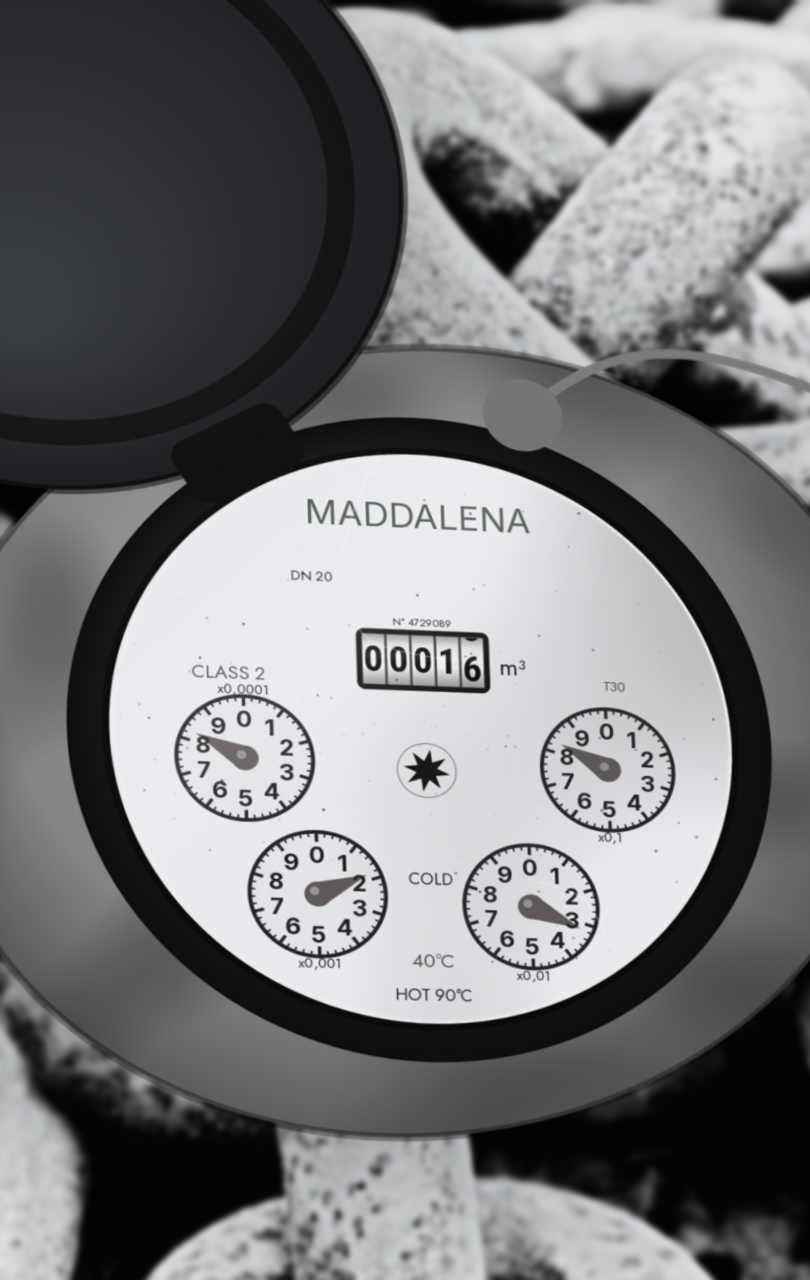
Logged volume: 15.8318m³
